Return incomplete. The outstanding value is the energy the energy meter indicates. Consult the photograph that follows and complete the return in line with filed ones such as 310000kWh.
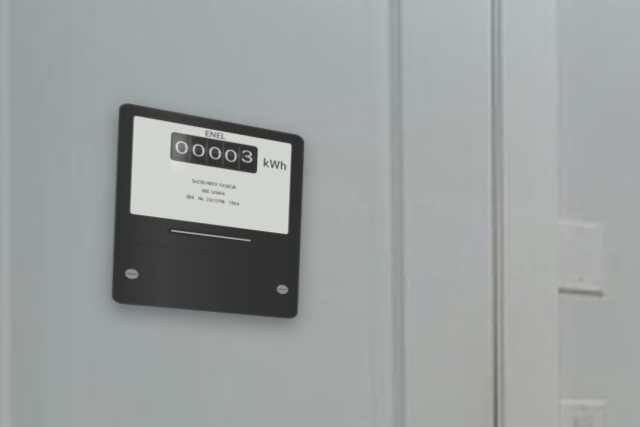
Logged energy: 3kWh
